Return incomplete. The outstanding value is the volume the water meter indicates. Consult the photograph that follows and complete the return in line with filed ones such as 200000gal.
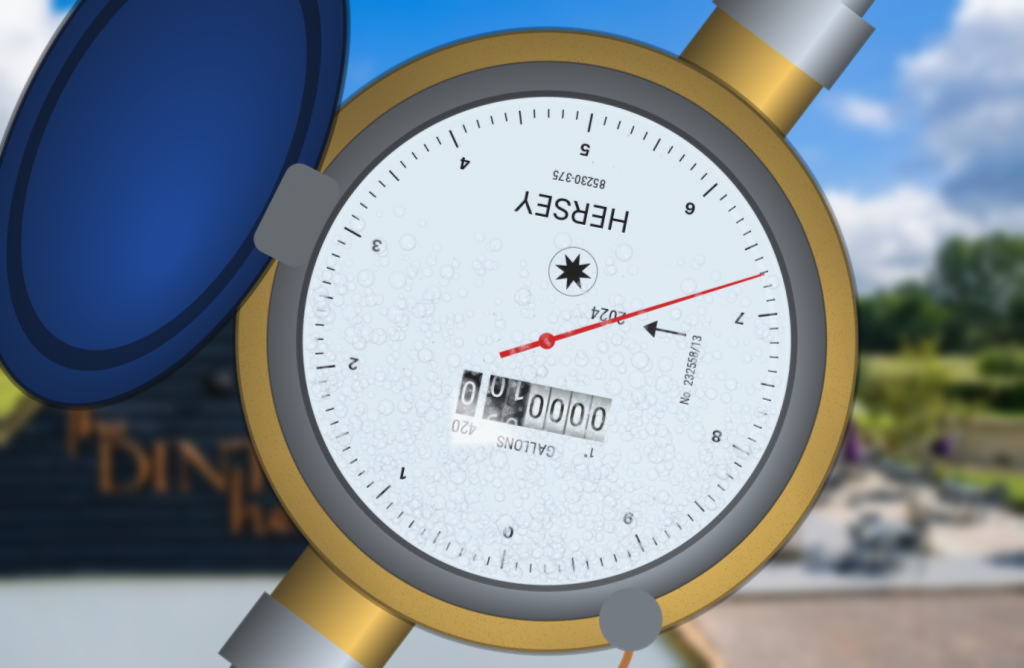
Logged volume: 96.7gal
